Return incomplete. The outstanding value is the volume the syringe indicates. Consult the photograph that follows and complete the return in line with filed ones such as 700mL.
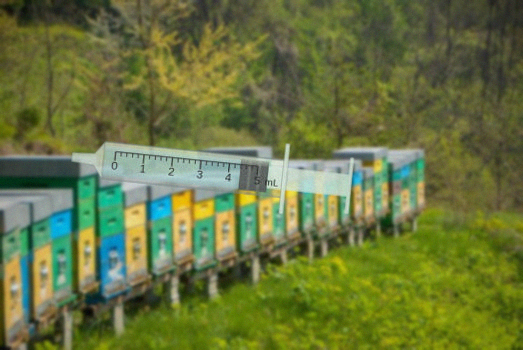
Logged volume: 4.4mL
